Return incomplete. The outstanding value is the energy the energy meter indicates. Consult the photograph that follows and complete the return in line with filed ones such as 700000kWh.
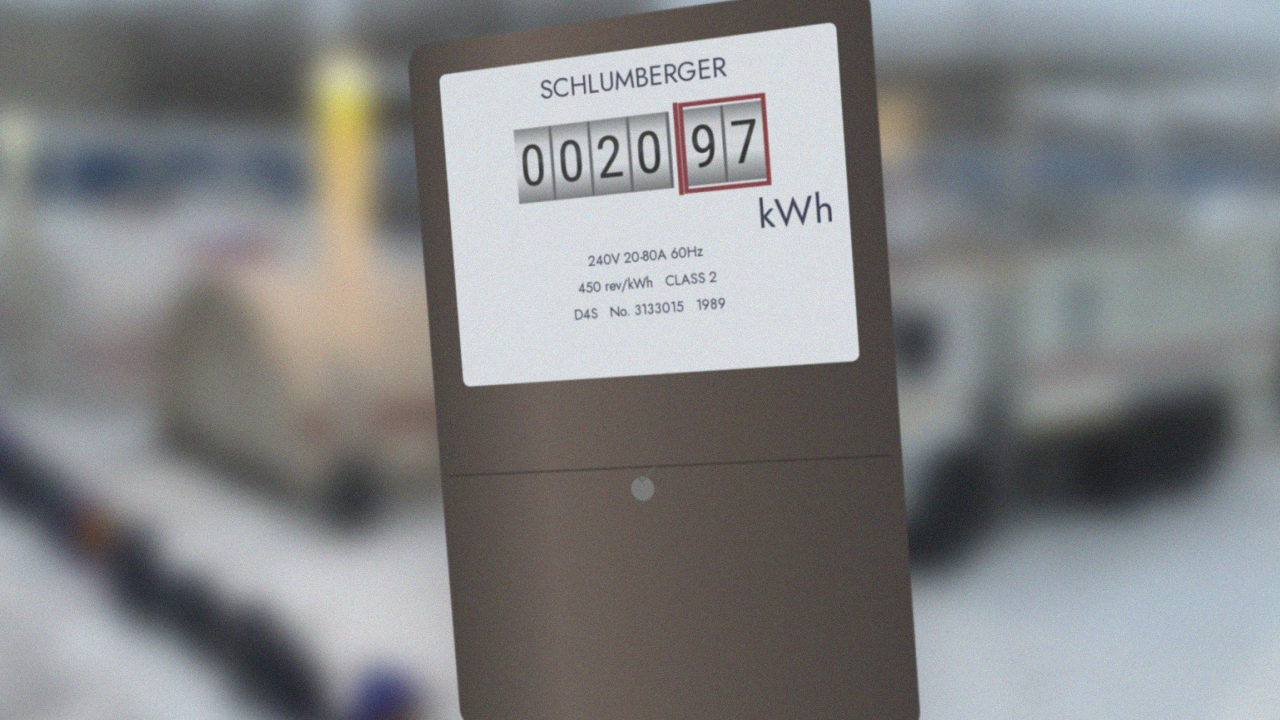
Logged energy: 20.97kWh
